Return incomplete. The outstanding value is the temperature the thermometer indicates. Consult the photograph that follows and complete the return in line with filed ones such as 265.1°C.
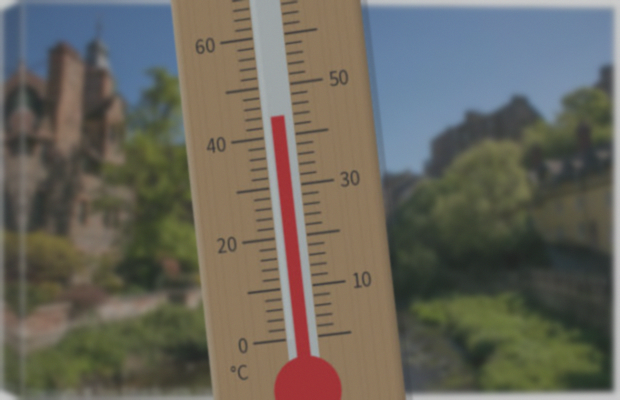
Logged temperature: 44°C
